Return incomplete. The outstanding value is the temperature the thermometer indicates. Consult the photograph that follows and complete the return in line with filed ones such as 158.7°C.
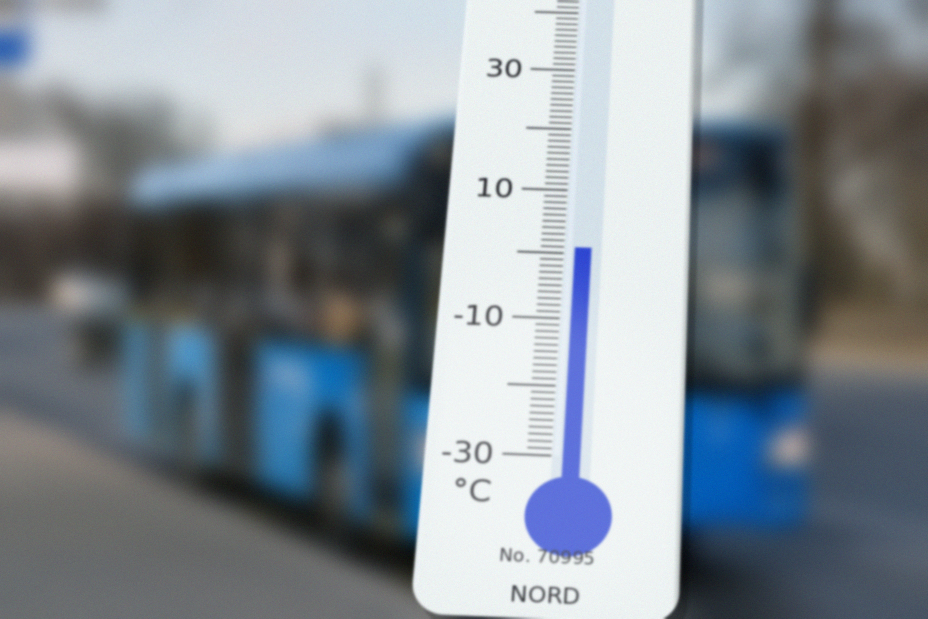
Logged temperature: 1°C
